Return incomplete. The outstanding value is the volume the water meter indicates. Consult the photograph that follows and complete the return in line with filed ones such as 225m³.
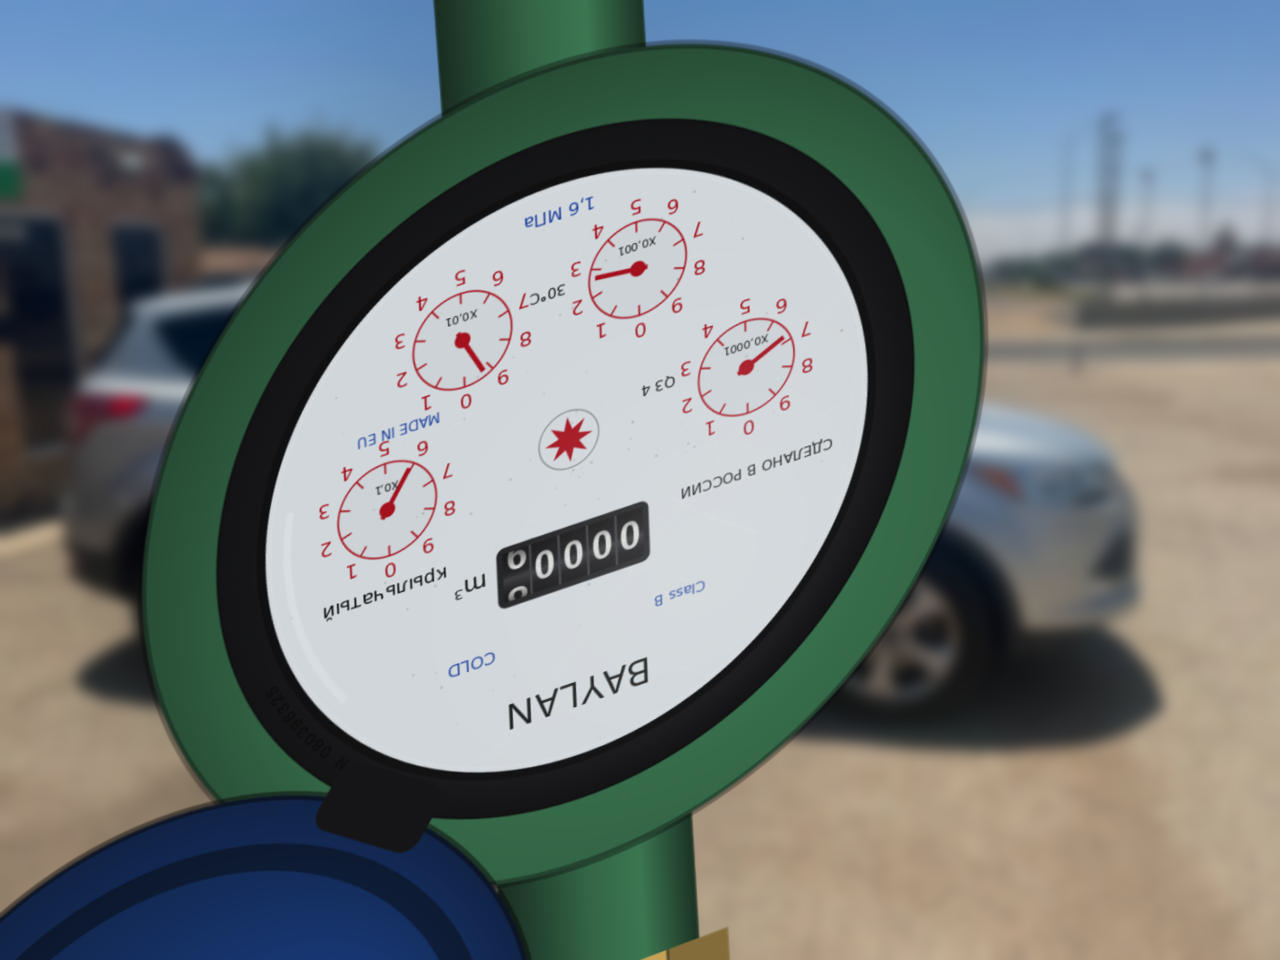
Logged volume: 8.5926m³
